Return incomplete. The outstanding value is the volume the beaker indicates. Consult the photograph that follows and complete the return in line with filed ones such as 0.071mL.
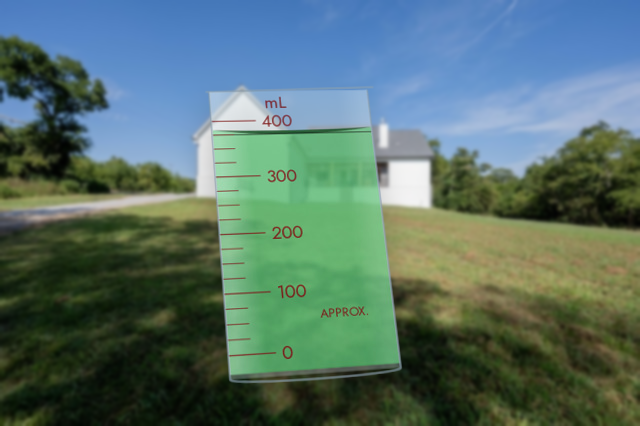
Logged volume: 375mL
